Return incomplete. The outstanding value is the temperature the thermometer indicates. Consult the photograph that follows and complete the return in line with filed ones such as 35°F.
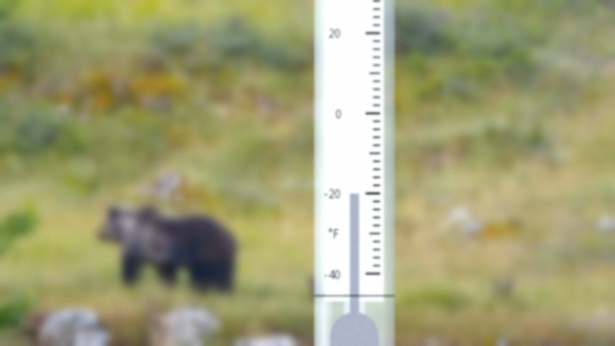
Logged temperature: -20°F
